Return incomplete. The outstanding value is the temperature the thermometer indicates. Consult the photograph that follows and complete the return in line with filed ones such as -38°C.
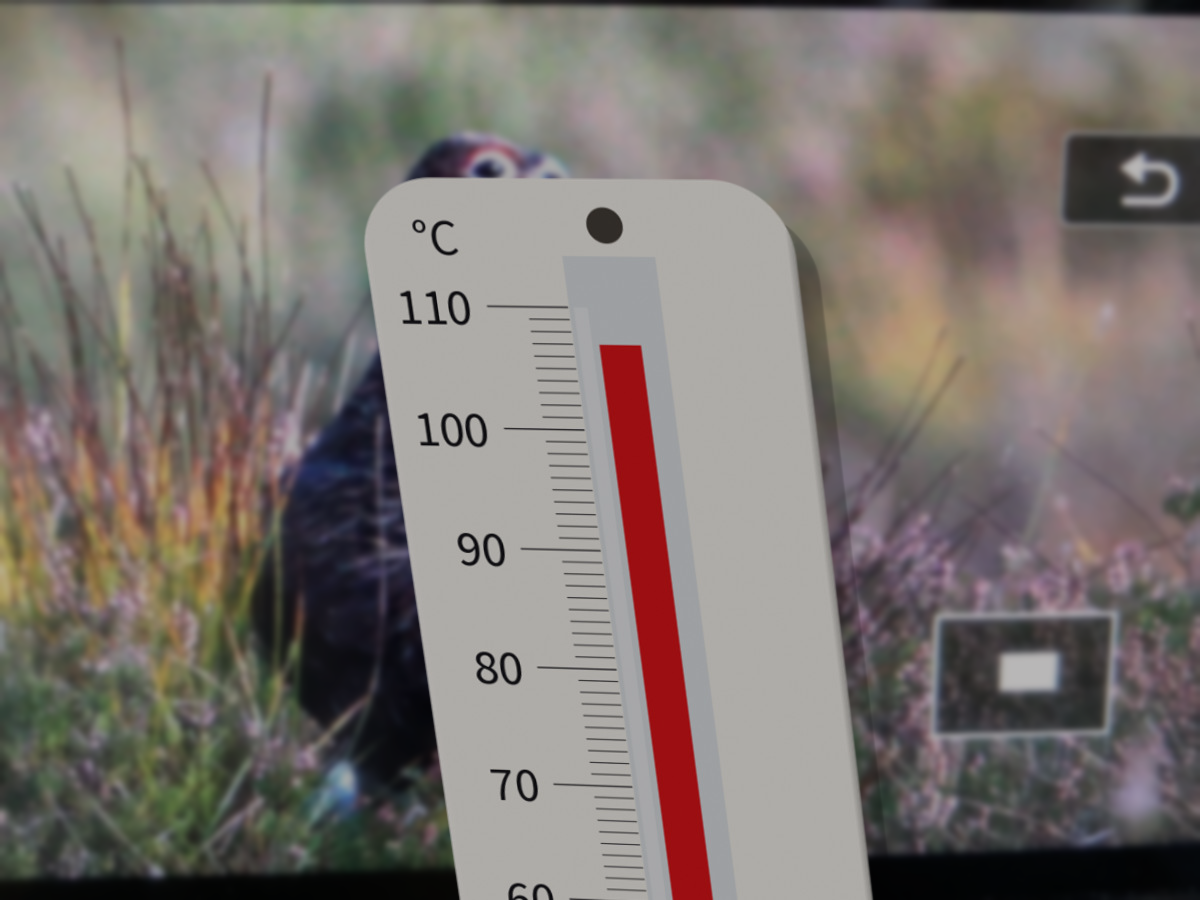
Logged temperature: 107°C
